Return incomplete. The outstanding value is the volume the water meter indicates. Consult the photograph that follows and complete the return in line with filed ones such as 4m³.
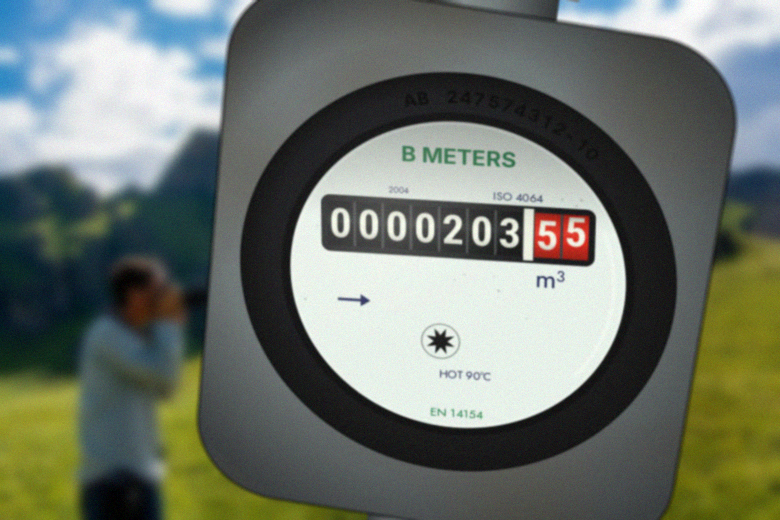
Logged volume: 203.55m³
